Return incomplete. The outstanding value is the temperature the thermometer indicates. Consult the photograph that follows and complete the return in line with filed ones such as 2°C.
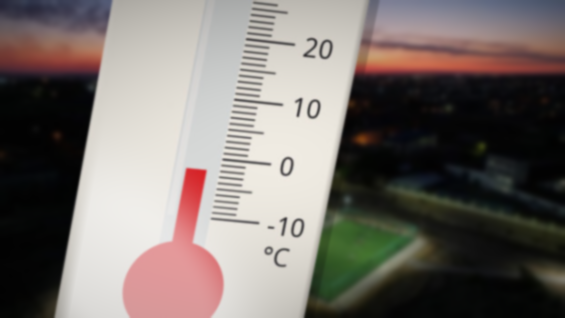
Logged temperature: -2°C
